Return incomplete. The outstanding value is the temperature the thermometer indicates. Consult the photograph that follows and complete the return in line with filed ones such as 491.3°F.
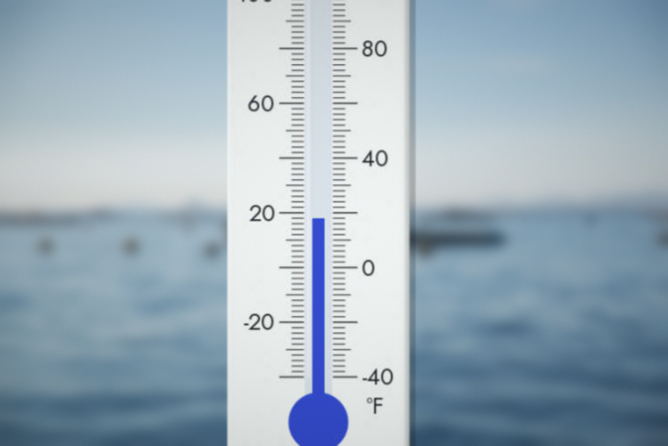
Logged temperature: 18°F
